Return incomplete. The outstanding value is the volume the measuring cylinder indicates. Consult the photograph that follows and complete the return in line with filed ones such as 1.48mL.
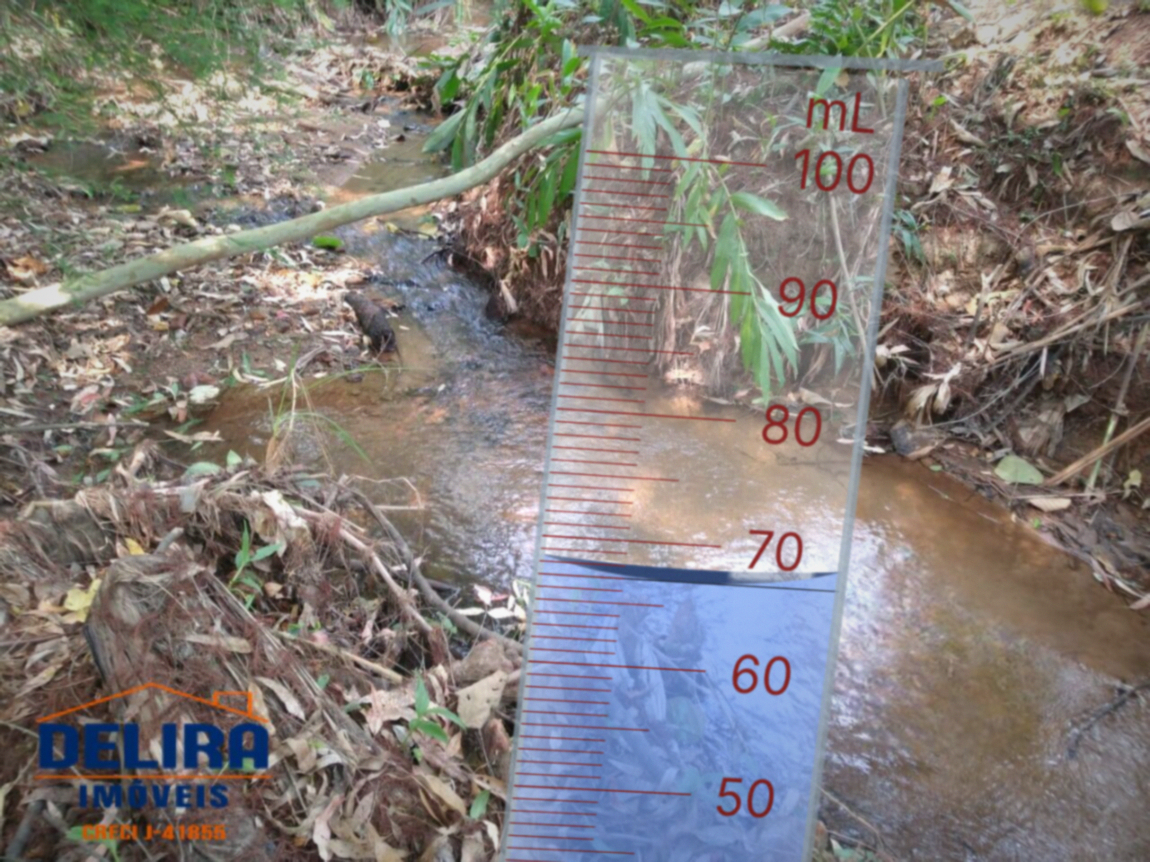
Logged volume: 67mL
